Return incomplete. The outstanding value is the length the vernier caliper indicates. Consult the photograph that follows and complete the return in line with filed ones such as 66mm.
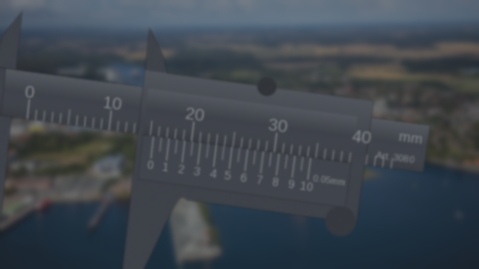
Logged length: 15.4mm
